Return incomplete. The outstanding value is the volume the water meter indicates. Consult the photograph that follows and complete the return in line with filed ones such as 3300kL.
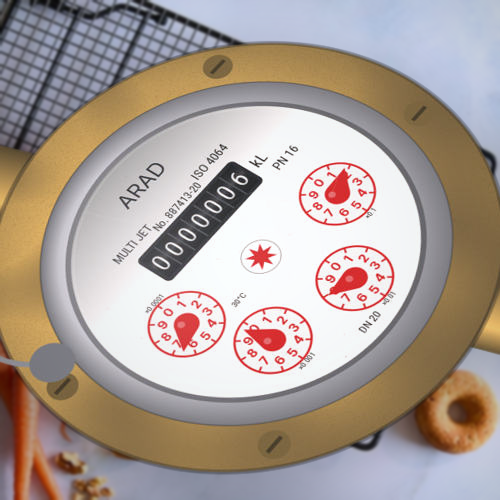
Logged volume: 6.1796kL
